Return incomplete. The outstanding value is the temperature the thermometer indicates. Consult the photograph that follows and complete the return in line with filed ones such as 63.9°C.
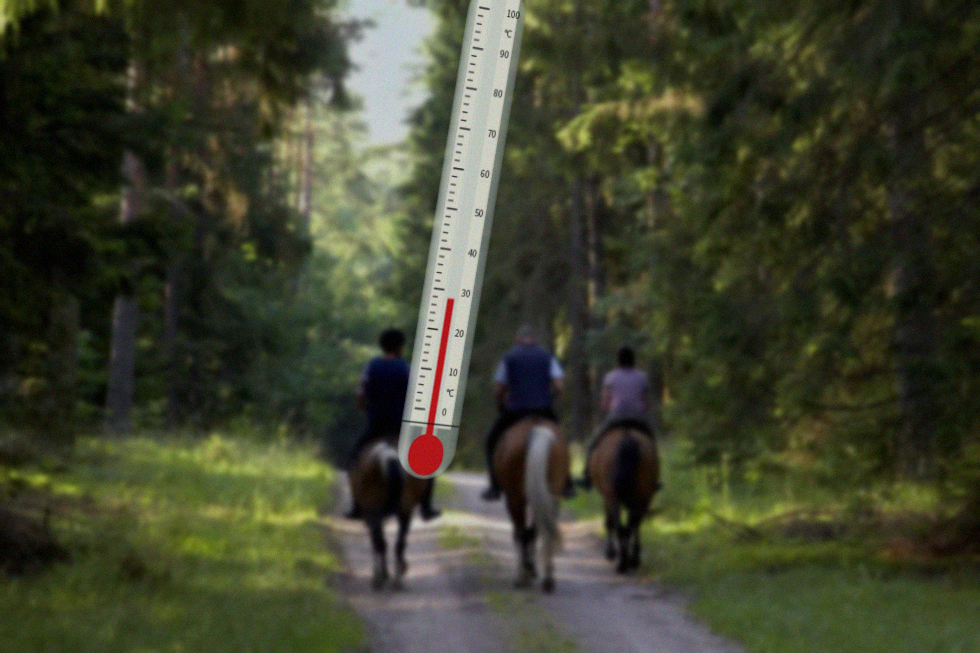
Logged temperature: 28°C
